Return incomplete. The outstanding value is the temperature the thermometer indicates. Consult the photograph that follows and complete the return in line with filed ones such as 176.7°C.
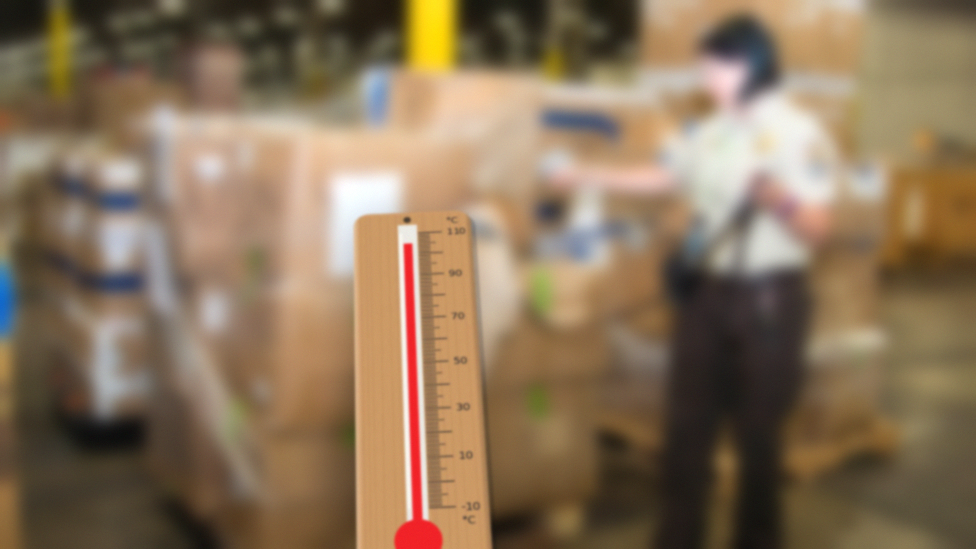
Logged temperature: 105°C
